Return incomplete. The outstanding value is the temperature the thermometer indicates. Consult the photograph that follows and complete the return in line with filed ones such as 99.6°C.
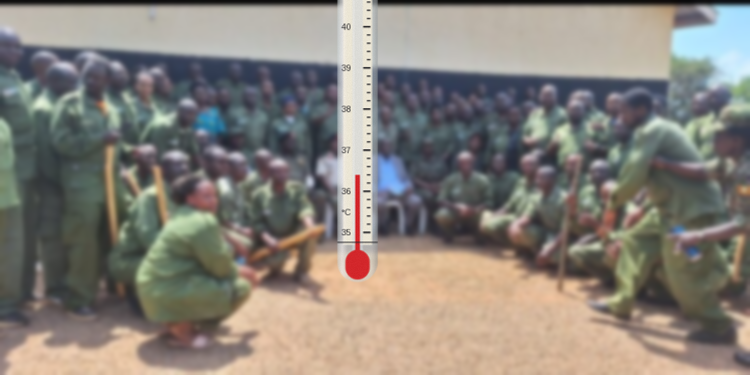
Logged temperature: 36.4°C
